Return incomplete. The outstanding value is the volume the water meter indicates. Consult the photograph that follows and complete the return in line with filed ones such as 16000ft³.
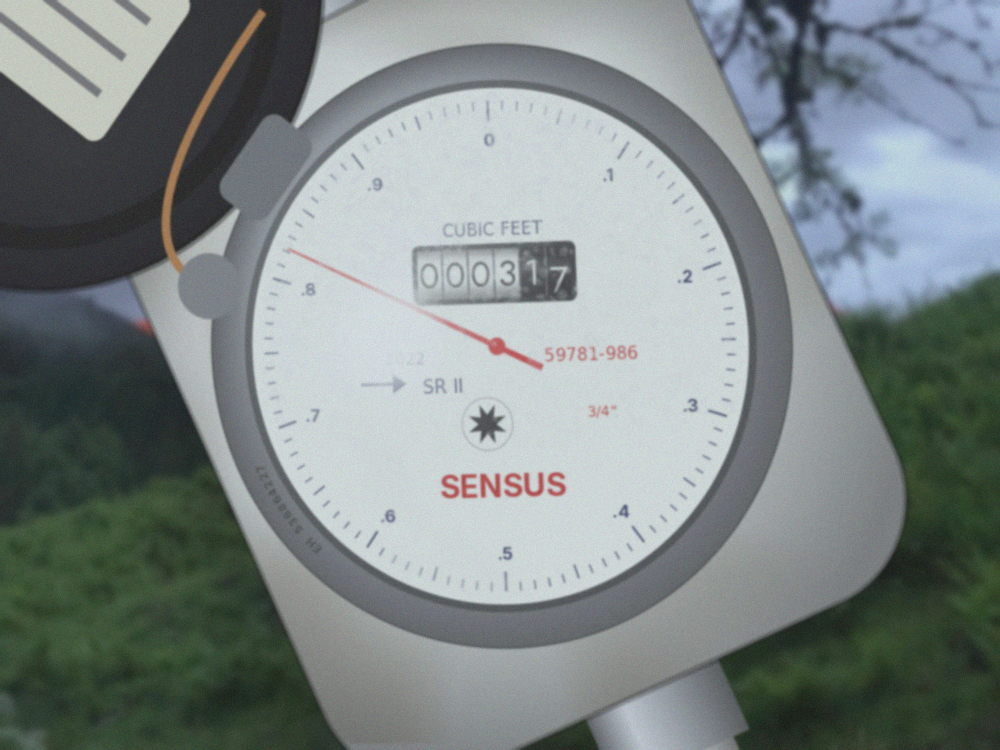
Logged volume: 316.82ft³
